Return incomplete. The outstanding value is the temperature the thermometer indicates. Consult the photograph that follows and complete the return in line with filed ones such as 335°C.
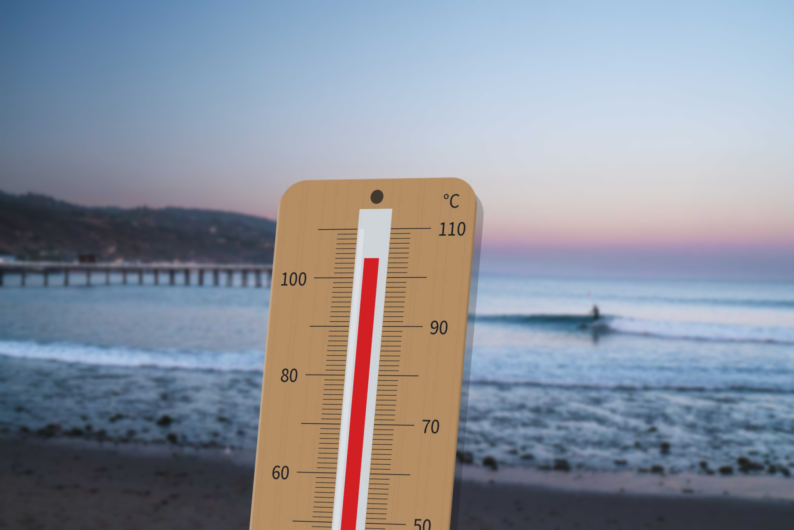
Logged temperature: 104°C
